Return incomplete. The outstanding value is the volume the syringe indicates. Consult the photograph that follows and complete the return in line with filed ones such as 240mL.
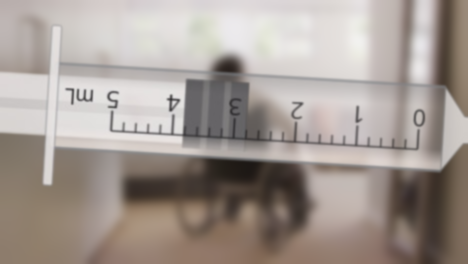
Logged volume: 2.8mL
